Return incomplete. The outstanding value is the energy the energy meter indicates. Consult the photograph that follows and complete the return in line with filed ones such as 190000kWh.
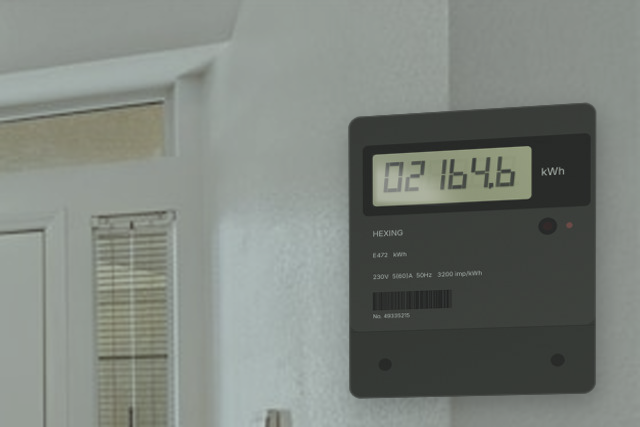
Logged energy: 2164.6kWh
